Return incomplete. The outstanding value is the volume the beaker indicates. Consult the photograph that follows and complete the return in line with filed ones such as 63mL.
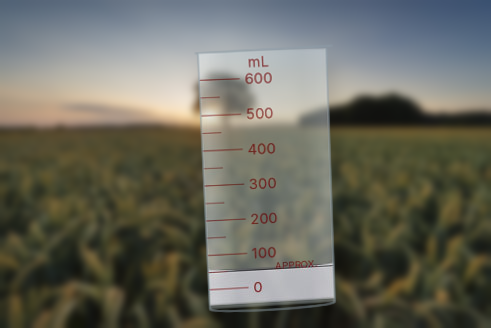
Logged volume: 50mL
